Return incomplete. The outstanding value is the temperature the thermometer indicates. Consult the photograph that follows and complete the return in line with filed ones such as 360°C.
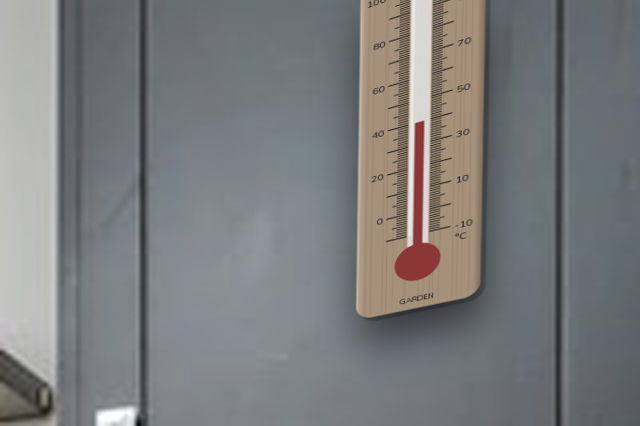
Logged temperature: 40°C
